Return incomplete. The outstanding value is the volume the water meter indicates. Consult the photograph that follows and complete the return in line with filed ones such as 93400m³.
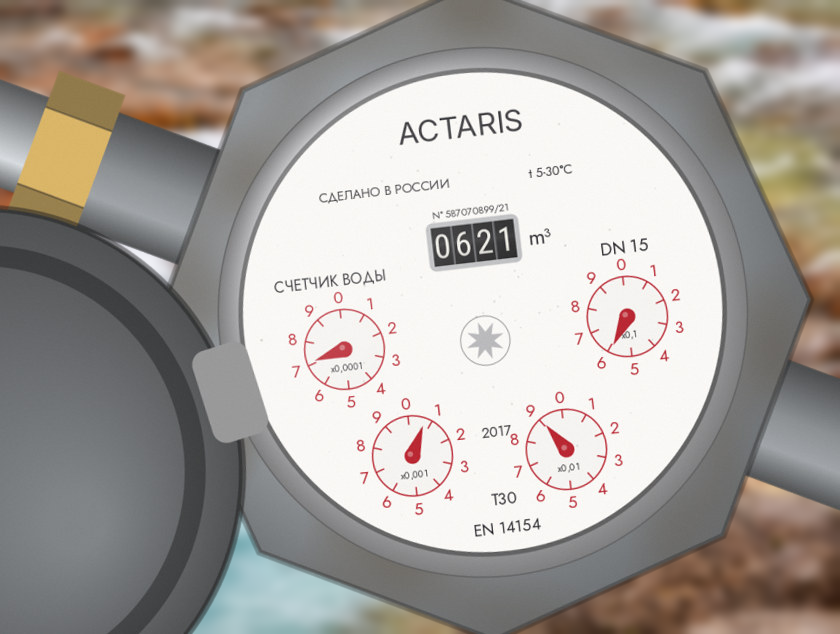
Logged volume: 621.5907m³
